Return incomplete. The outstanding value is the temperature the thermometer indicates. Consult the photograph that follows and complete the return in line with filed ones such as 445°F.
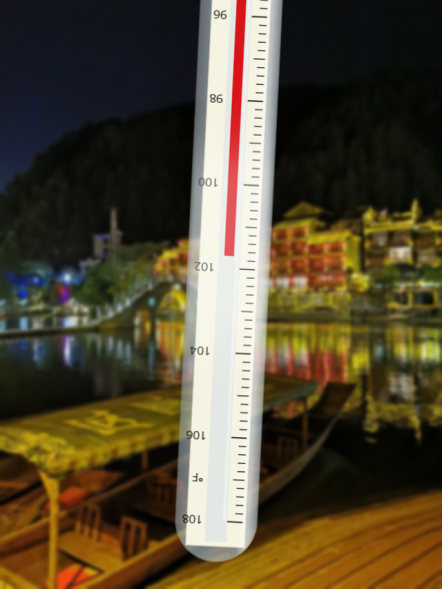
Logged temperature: 101.7°F
